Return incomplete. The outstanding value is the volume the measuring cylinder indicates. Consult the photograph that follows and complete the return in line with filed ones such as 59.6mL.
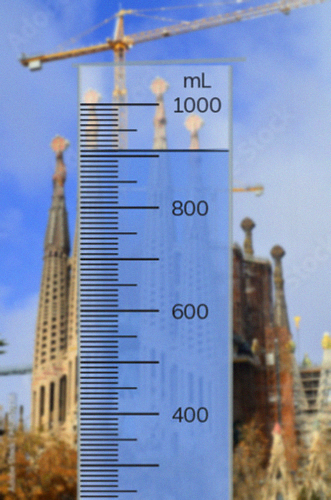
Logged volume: 910mL
